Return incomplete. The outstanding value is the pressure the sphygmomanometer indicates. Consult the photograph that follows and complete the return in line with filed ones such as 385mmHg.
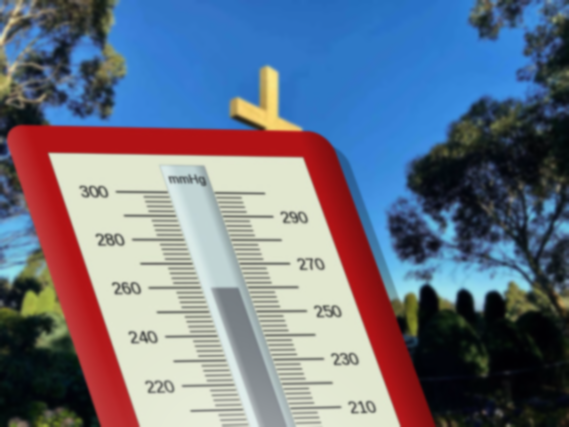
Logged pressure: 260mmHg
